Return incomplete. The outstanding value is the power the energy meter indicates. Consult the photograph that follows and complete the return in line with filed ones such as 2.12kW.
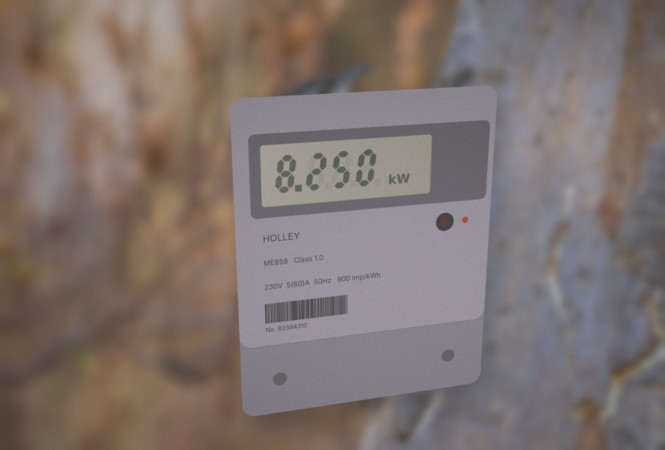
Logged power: 8.250kW
